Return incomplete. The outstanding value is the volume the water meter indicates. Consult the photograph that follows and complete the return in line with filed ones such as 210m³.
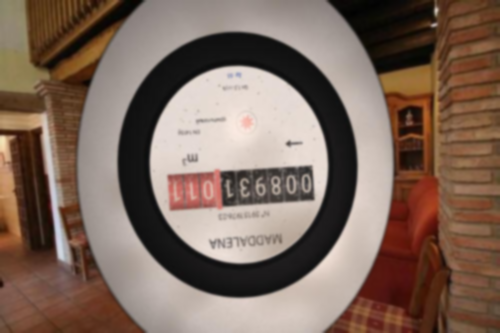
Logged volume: 8931.011m³
